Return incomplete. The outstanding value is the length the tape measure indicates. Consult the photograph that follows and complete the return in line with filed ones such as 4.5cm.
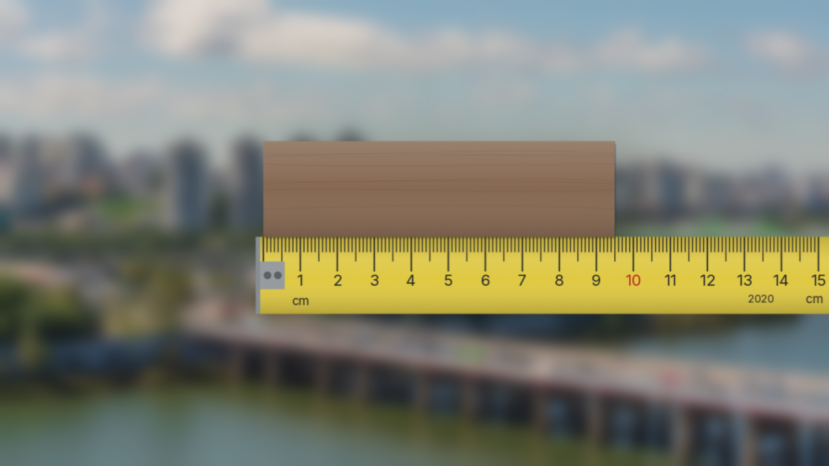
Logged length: 9.5cm
